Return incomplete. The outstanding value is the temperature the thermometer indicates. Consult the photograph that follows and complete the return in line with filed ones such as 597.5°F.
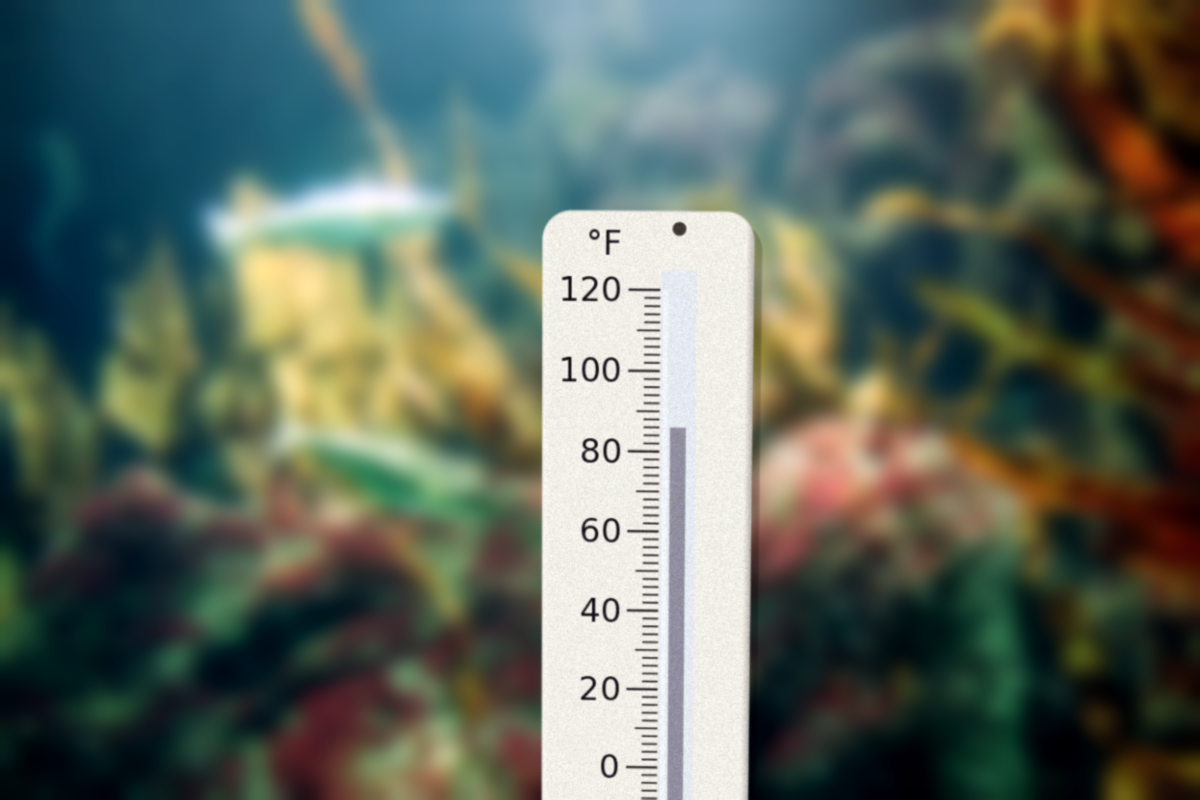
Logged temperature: 86°F
